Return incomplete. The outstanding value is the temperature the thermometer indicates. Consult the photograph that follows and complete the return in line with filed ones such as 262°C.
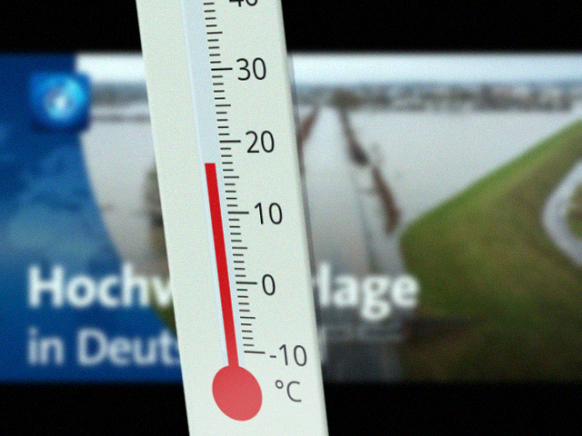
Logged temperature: 17°C
